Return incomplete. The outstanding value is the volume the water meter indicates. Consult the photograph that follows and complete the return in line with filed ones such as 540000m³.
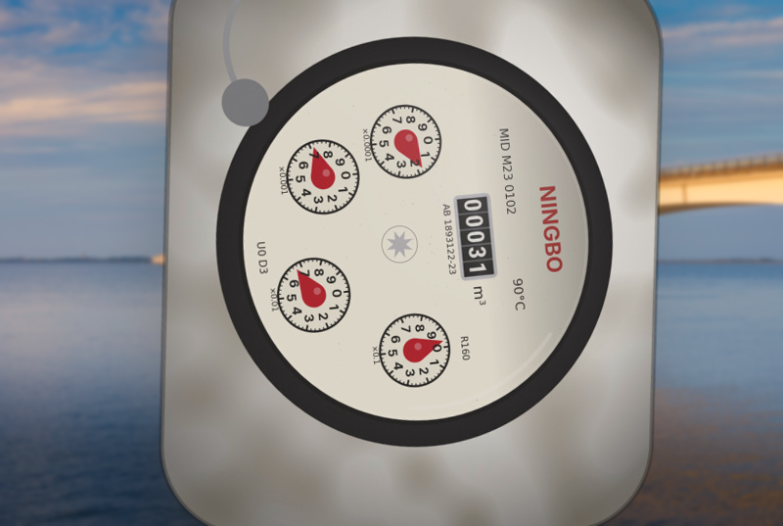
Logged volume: 30.9671m³
